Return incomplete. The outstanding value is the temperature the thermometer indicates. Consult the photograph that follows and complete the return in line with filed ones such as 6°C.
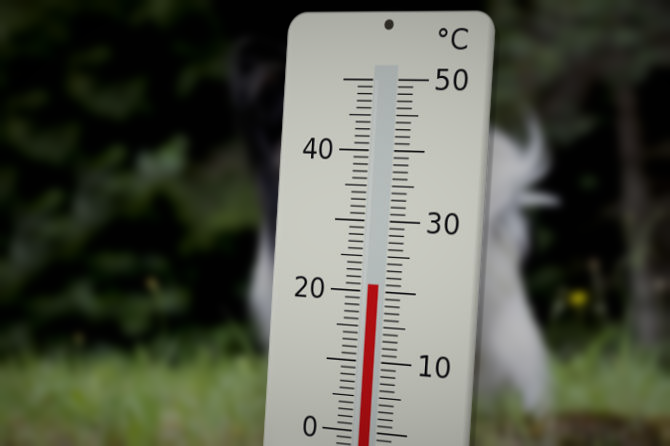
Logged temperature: 21°C
